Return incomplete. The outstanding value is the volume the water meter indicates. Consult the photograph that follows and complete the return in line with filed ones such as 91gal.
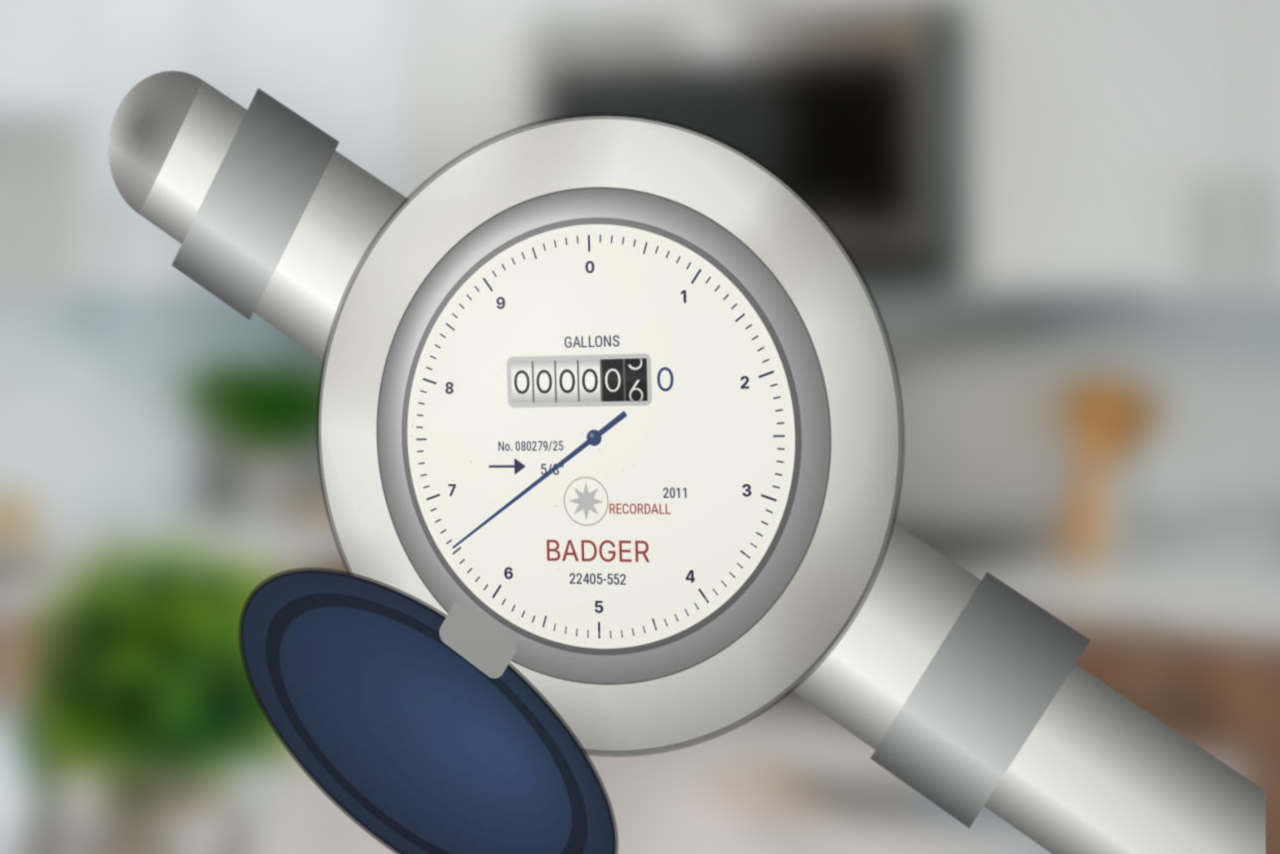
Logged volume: 56.5gal
